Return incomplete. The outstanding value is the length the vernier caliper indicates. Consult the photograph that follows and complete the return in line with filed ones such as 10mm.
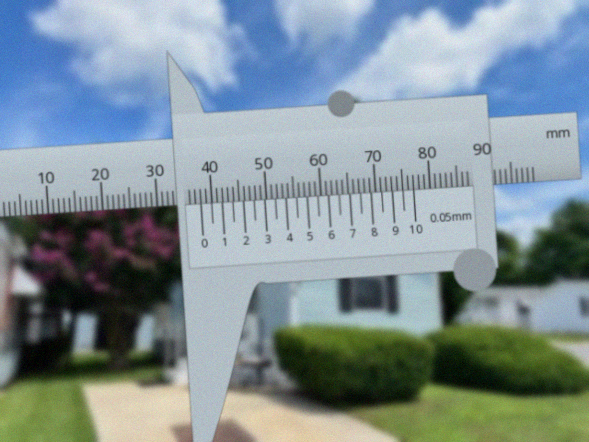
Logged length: 38.0mm
